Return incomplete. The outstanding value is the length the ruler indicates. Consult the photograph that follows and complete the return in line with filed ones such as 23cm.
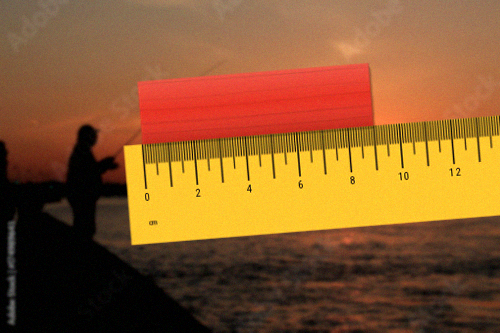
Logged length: 9cm
